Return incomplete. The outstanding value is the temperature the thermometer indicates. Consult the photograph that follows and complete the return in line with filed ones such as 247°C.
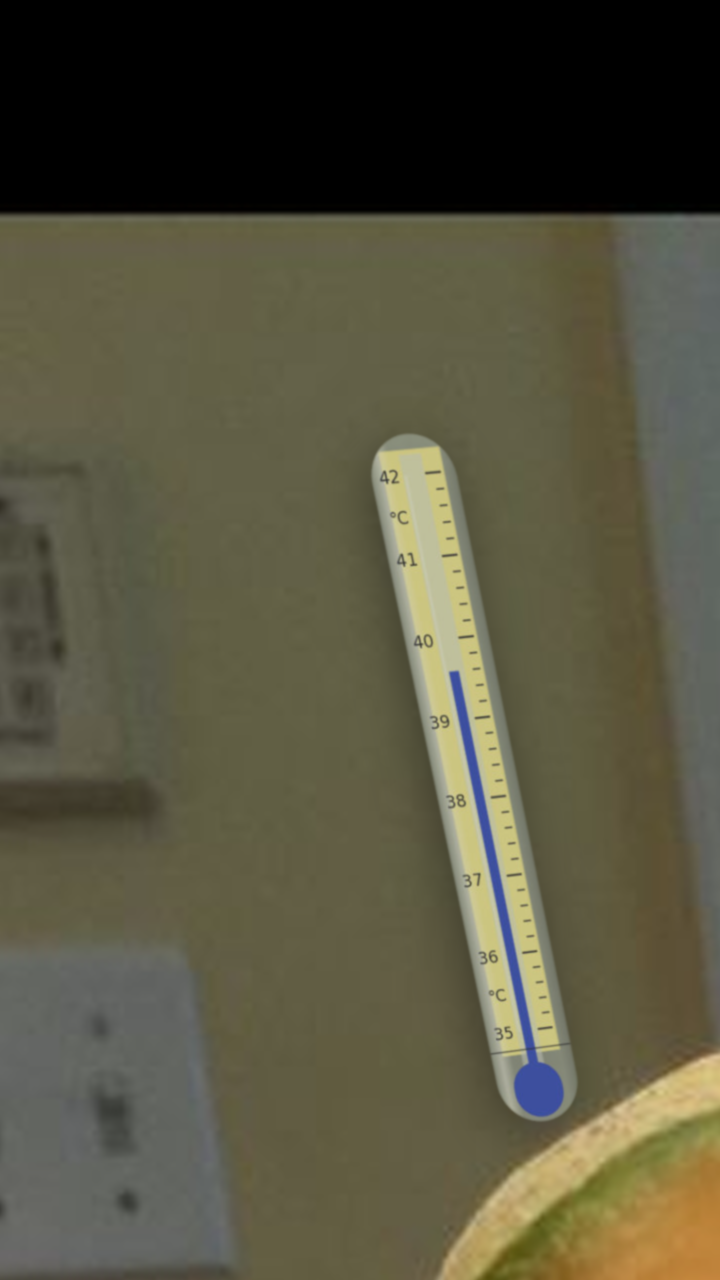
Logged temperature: 39.6°C
